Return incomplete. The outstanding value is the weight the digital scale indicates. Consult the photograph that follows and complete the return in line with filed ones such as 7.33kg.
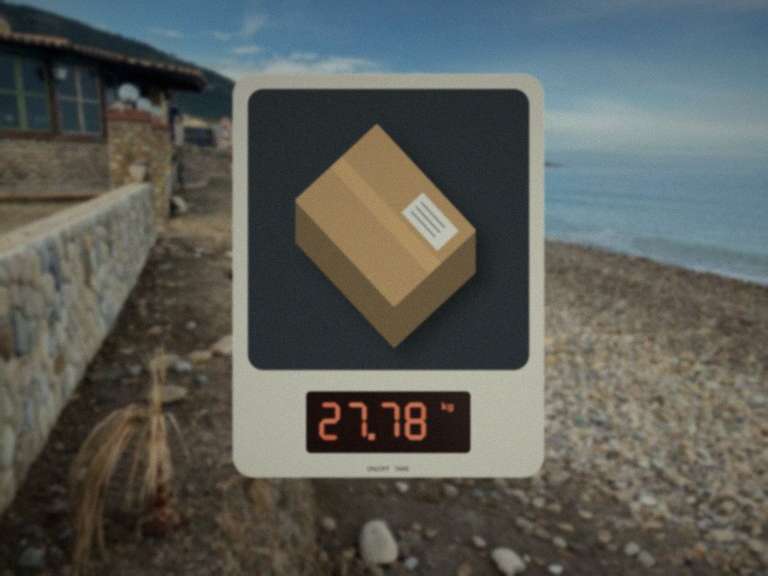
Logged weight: 27.78kg
